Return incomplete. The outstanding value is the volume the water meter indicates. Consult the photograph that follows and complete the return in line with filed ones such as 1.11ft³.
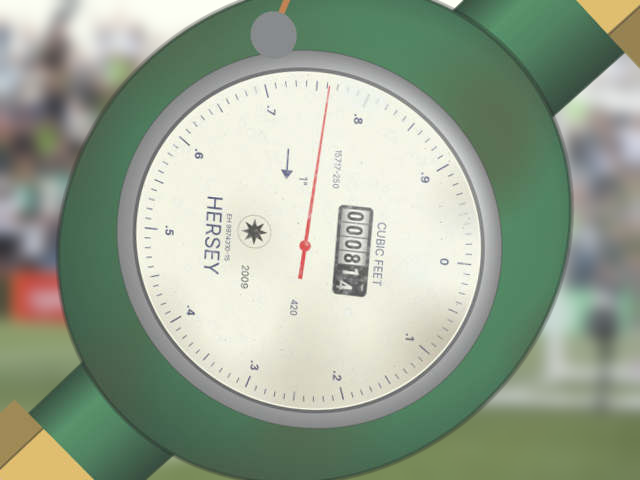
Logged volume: 813.76ft³
